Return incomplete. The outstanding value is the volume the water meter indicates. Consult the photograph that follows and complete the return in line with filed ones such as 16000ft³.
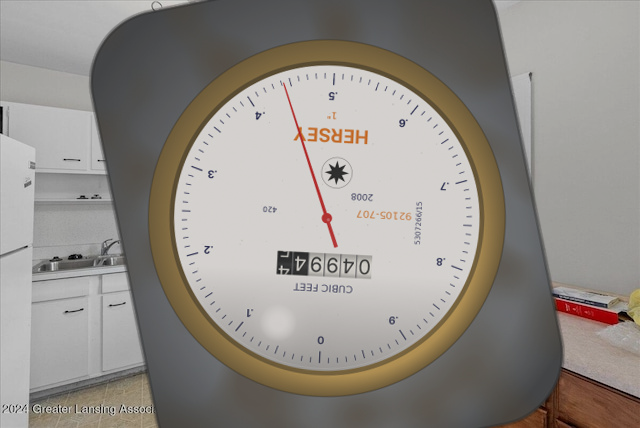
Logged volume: 49944.44ft³
